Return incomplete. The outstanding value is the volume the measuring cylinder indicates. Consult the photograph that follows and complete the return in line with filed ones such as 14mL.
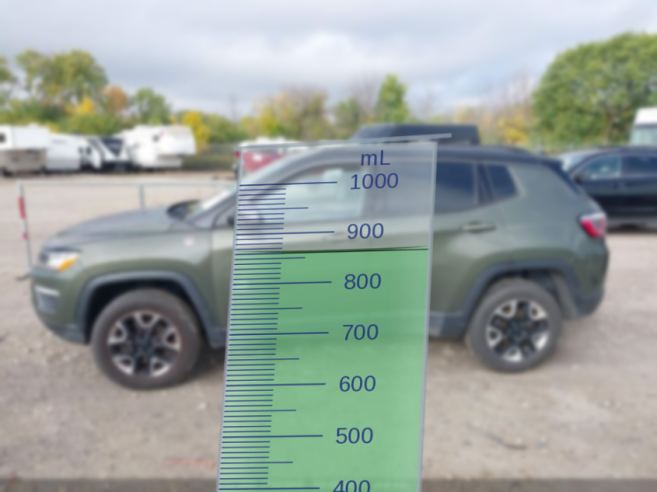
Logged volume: 860mL
